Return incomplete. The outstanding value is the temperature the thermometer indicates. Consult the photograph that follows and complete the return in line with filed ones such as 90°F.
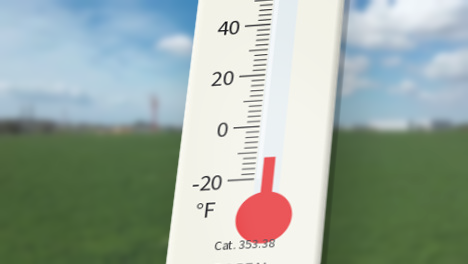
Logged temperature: -12°F
